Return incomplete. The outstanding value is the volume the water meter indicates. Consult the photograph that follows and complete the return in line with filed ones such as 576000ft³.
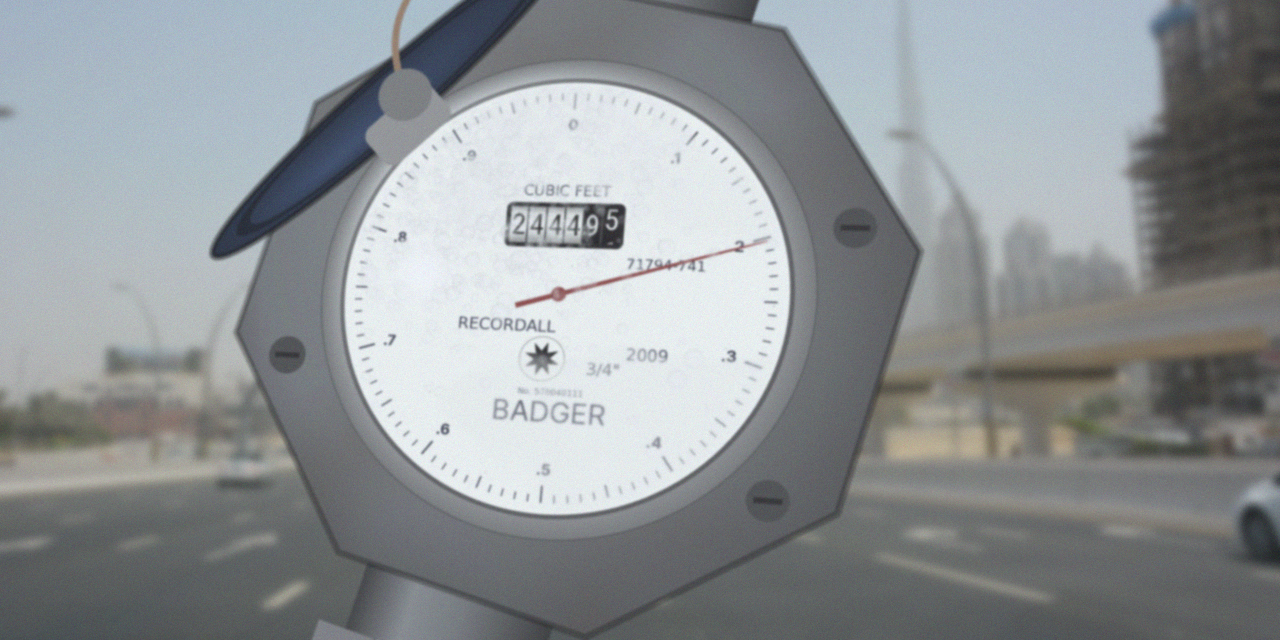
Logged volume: 244495.20ft³
